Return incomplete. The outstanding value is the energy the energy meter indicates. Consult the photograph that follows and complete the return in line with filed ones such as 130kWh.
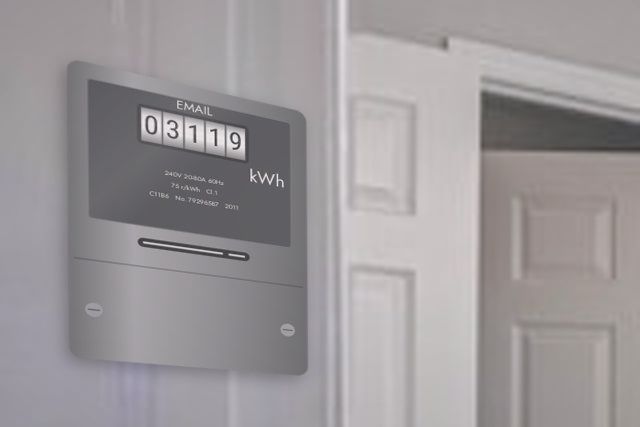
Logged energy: 3119kWh
